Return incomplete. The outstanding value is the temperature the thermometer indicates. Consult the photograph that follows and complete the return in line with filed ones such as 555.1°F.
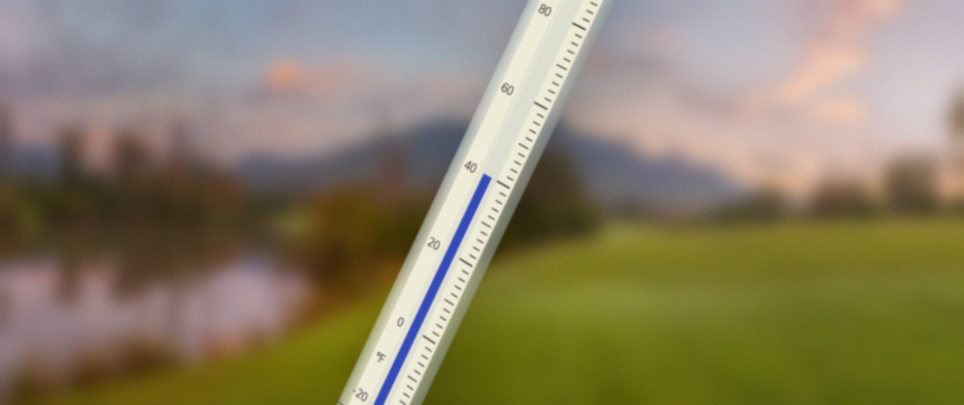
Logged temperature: 40°F
